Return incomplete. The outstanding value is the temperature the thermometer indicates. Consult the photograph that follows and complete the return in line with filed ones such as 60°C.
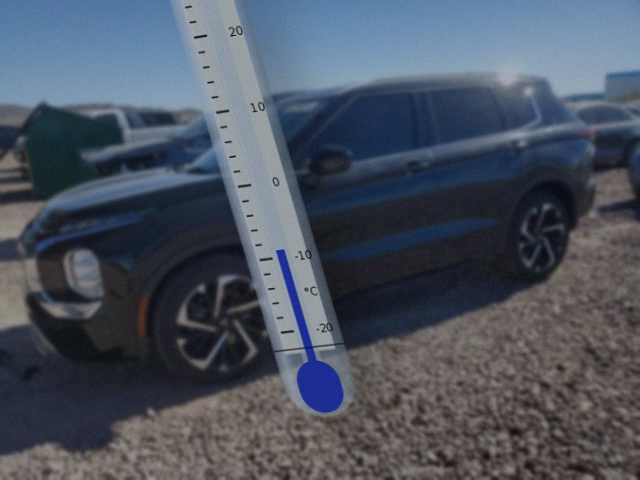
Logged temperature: -9°C
